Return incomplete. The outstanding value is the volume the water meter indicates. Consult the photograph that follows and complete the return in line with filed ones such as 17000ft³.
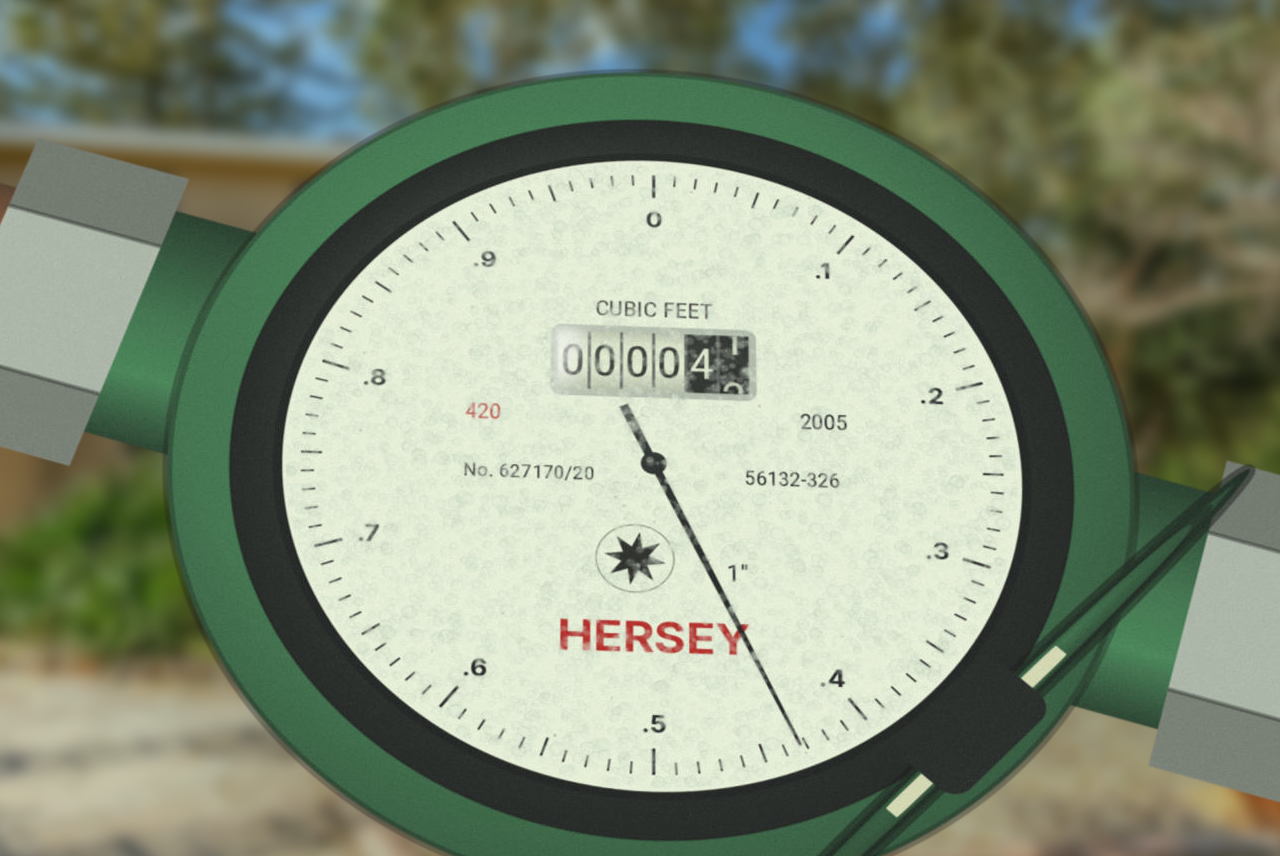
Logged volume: 41.43ft³
